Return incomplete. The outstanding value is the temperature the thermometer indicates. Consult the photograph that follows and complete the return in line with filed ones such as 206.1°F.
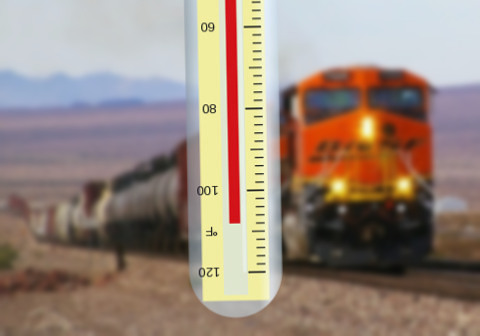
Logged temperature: 108°F
